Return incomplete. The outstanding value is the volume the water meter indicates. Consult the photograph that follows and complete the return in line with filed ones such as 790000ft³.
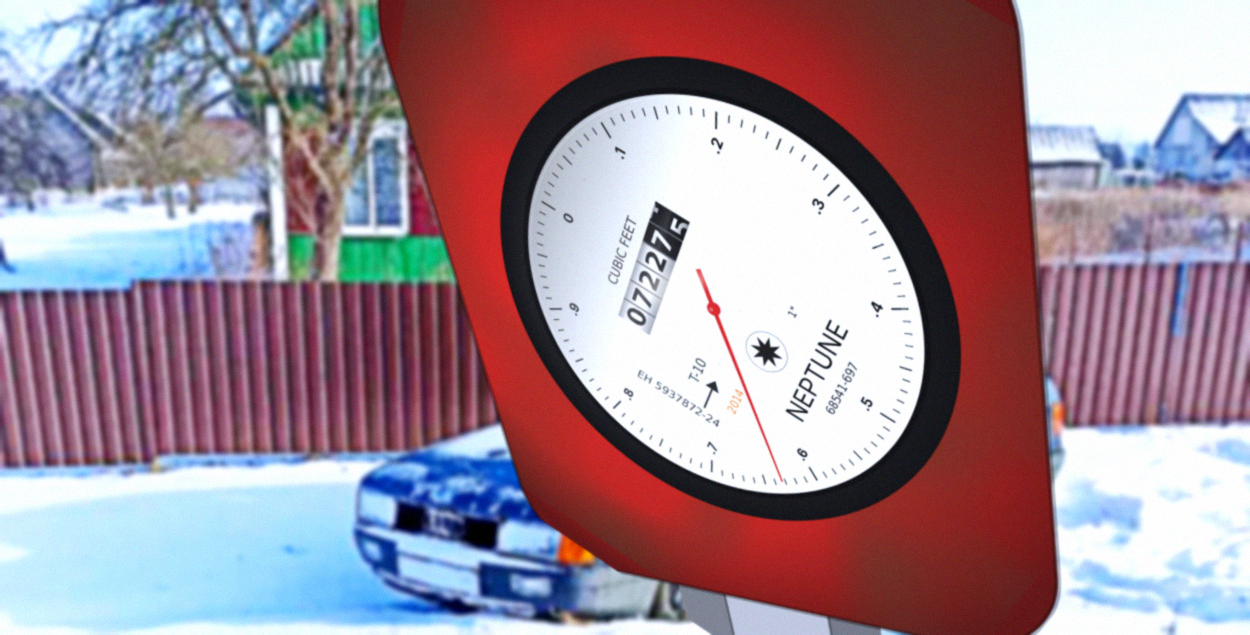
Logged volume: 72274.63ft³
